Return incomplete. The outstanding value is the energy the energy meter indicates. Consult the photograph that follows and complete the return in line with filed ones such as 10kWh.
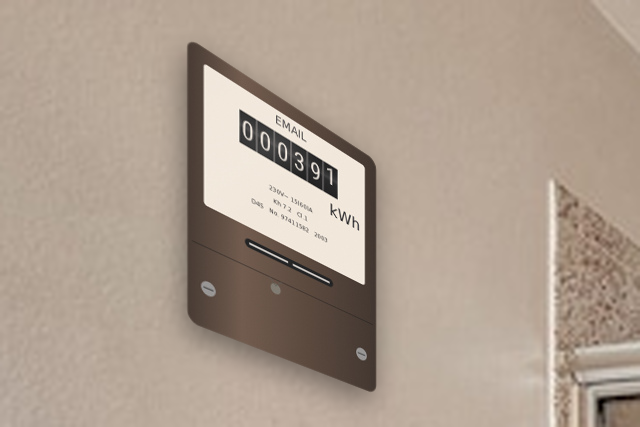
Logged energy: 391kWh
